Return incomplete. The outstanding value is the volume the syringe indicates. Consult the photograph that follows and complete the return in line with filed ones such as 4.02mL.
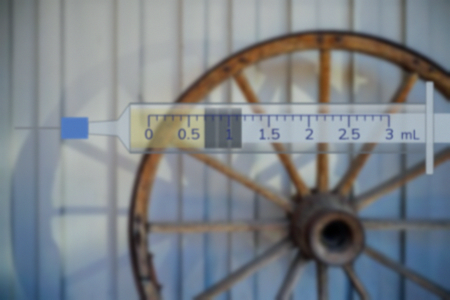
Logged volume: 0.7mL
